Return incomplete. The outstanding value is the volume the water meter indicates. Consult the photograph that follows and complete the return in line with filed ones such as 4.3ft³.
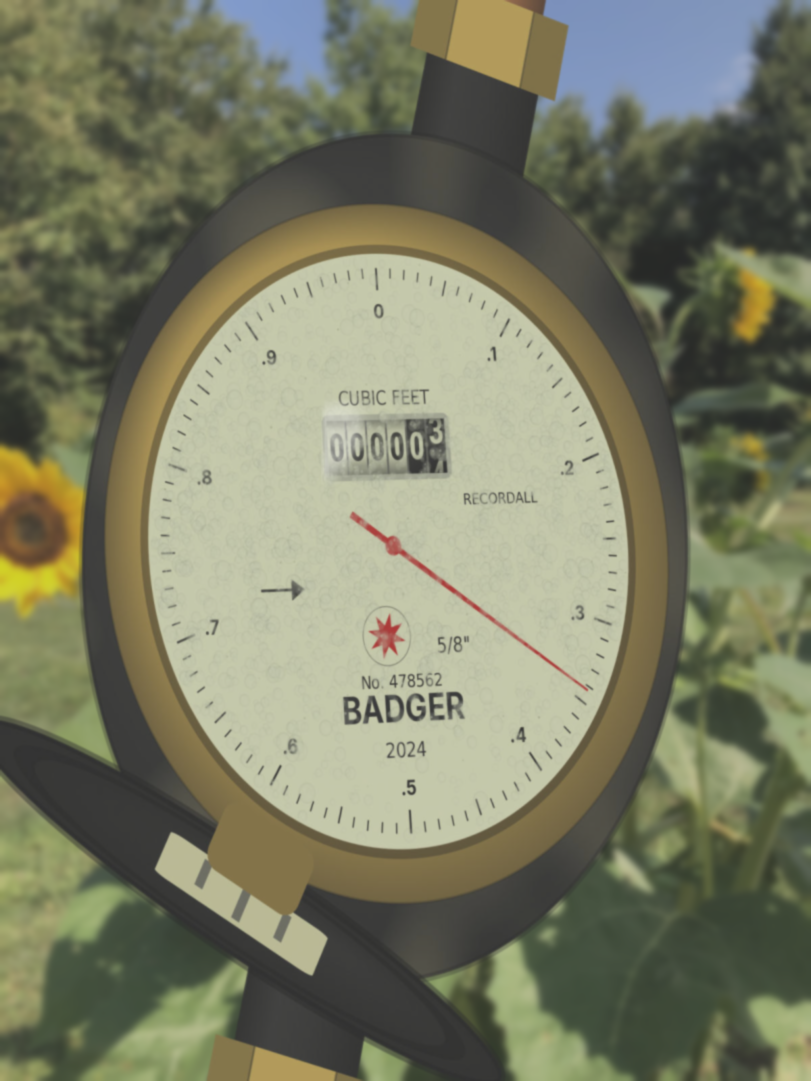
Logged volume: 3.34ft³
